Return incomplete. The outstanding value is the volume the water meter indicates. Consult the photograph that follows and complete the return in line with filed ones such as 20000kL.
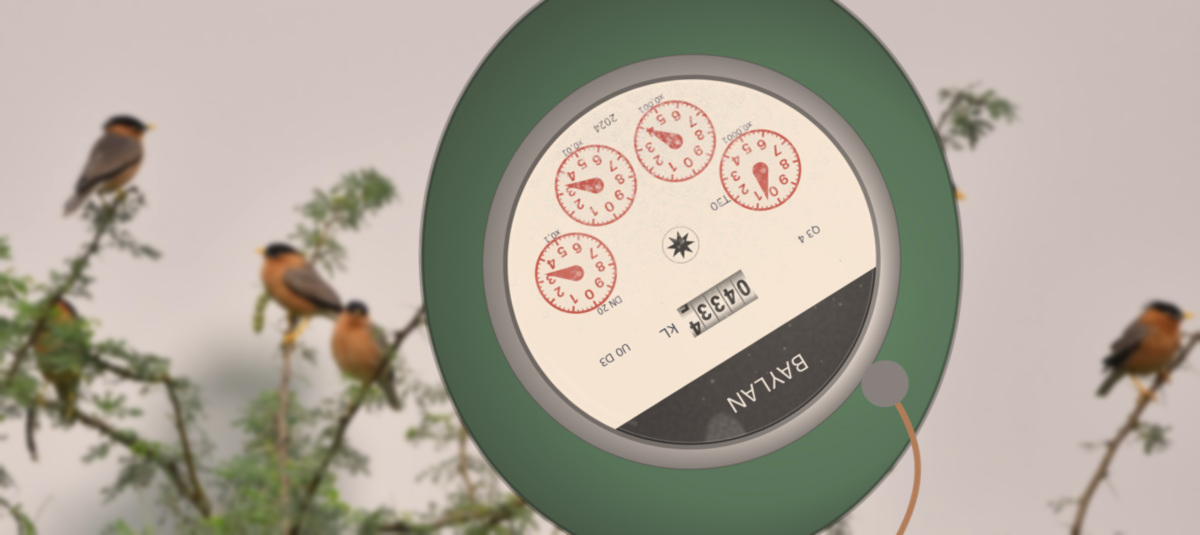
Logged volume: 4334.3340kL
